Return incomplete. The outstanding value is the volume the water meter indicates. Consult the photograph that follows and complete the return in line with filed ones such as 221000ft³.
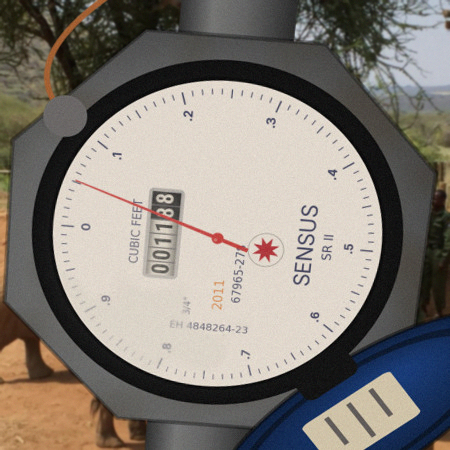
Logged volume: 1188.05ft³
